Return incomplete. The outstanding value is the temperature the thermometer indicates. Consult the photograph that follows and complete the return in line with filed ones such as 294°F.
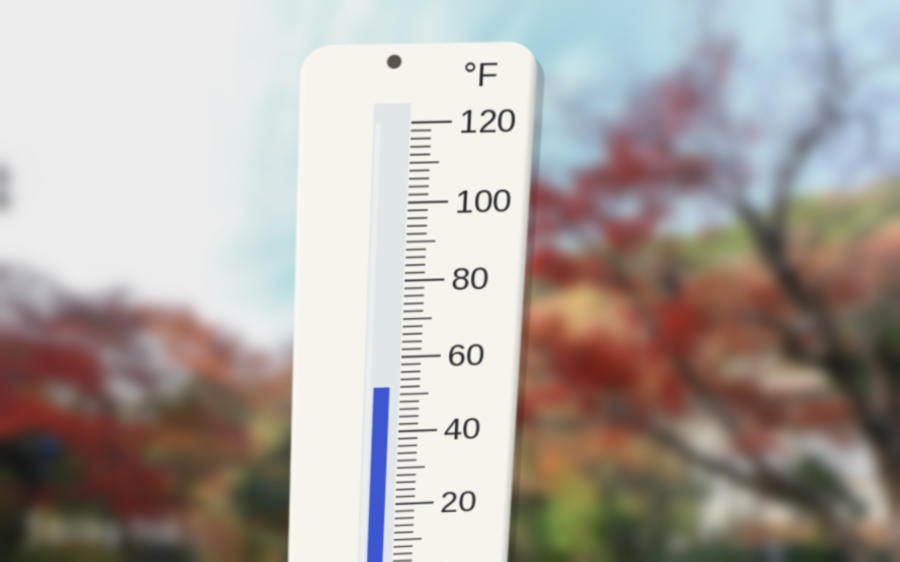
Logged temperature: 52°F
